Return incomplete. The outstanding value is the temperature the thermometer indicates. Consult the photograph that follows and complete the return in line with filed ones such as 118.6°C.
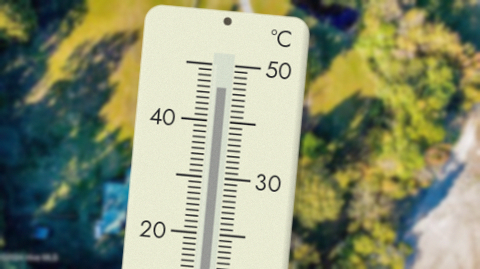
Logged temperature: 46°C
